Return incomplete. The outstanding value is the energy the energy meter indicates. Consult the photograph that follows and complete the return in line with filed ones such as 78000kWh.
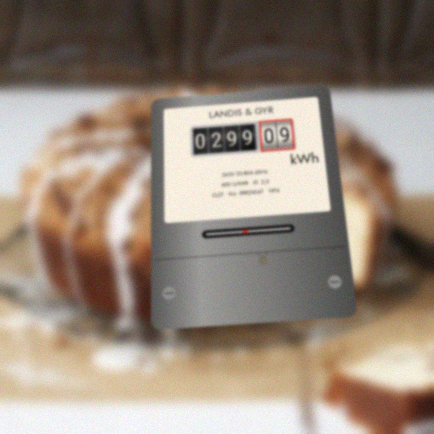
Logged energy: 299.09kWh
